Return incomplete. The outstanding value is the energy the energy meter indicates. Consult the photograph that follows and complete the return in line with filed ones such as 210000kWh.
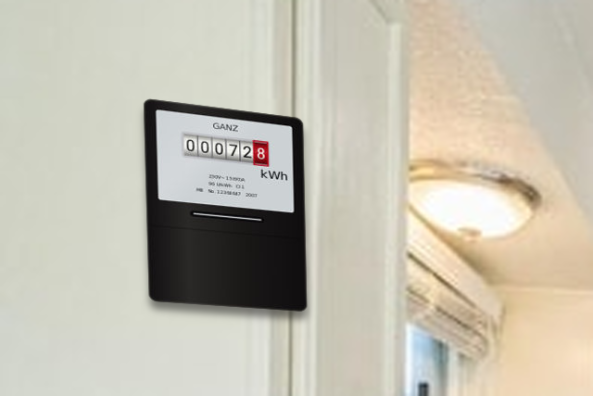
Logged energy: 72.8kWh
